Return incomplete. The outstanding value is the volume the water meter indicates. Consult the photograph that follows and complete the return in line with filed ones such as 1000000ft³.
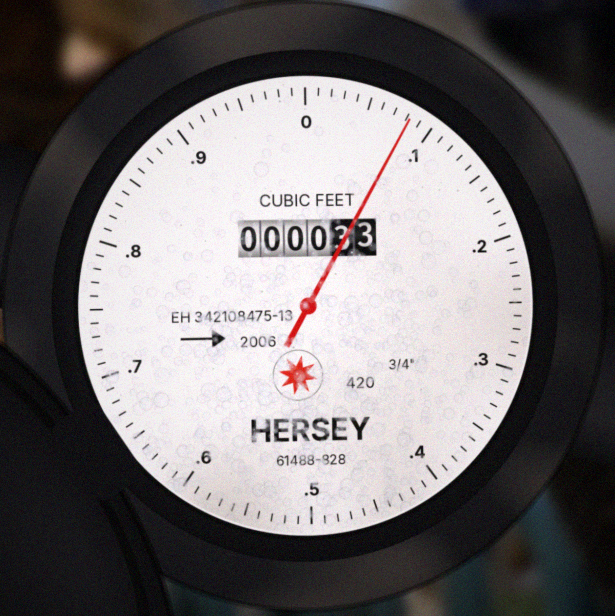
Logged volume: 33.08ft³
